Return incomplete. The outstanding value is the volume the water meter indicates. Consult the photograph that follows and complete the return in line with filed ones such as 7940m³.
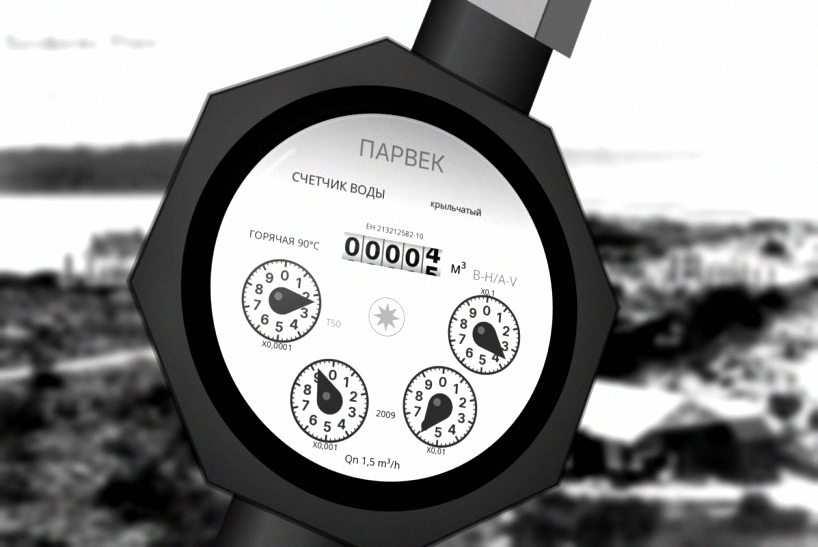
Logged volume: 4.3592m³
